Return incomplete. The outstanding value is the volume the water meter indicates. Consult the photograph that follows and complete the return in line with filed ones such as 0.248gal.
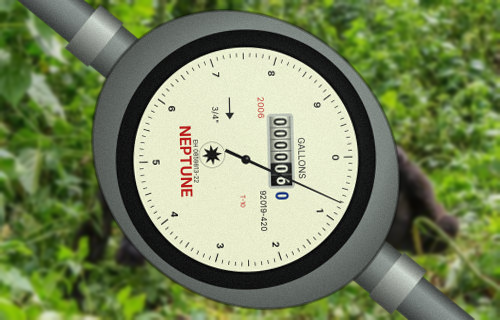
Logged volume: 60.7gal
